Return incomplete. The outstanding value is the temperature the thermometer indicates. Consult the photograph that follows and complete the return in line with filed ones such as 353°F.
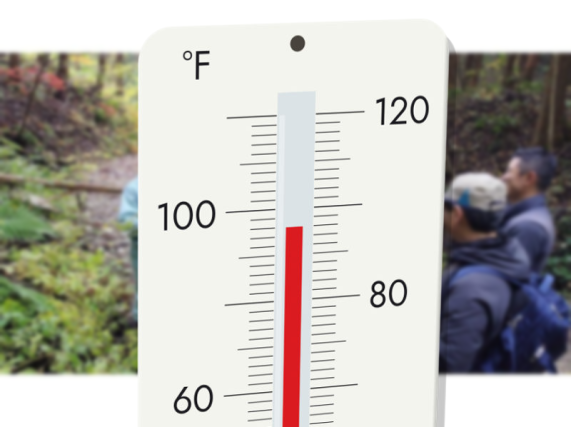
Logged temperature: 96°F
